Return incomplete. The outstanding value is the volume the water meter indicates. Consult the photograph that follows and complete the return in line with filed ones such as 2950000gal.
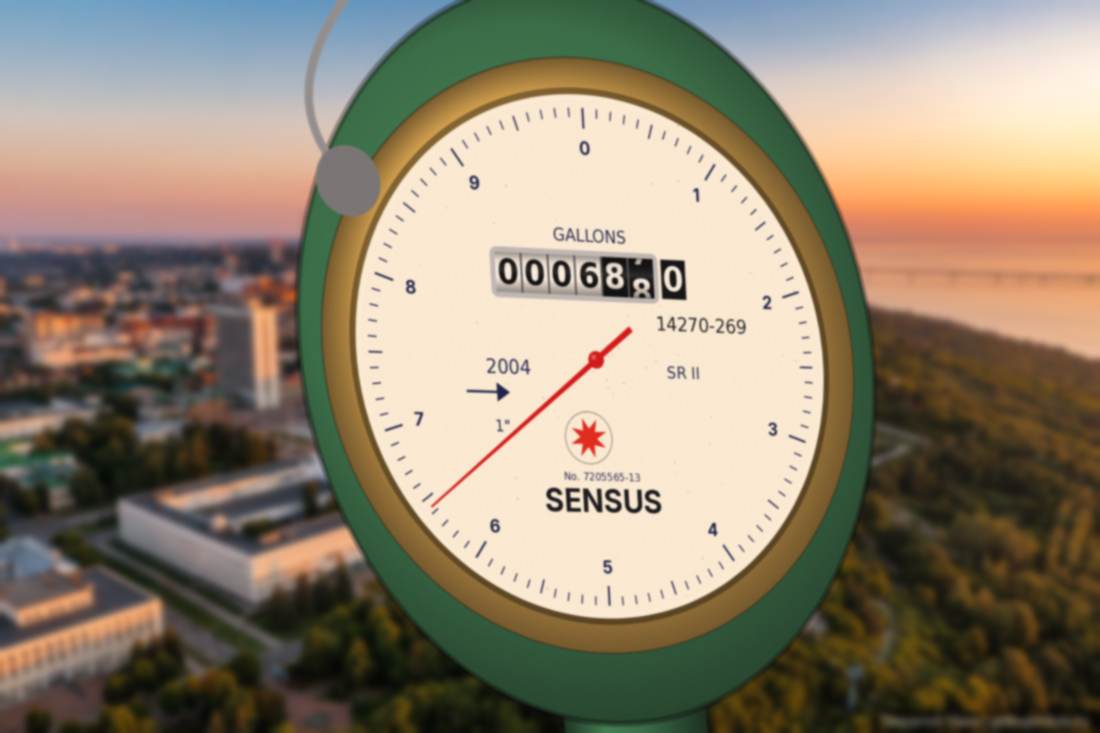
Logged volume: 6876.4gal
